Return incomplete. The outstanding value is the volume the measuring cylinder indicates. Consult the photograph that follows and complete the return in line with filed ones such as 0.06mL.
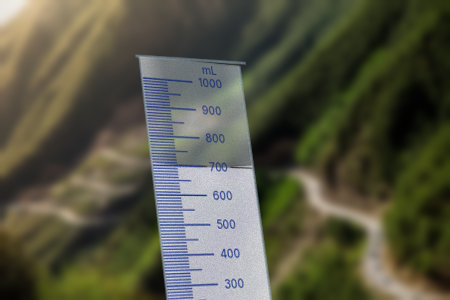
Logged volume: 700mL
